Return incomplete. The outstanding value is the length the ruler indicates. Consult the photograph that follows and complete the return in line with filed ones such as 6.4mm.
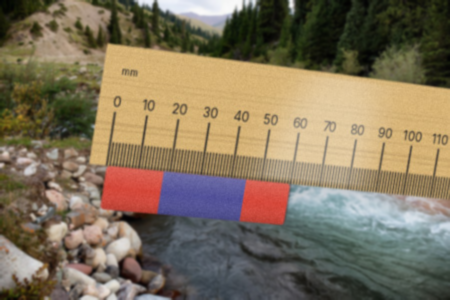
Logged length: 60mm
